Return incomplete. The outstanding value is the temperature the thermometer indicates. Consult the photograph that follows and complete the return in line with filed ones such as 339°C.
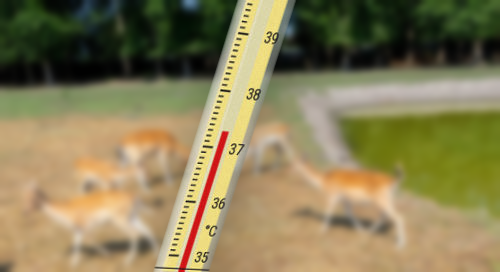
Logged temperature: 37.3°C
